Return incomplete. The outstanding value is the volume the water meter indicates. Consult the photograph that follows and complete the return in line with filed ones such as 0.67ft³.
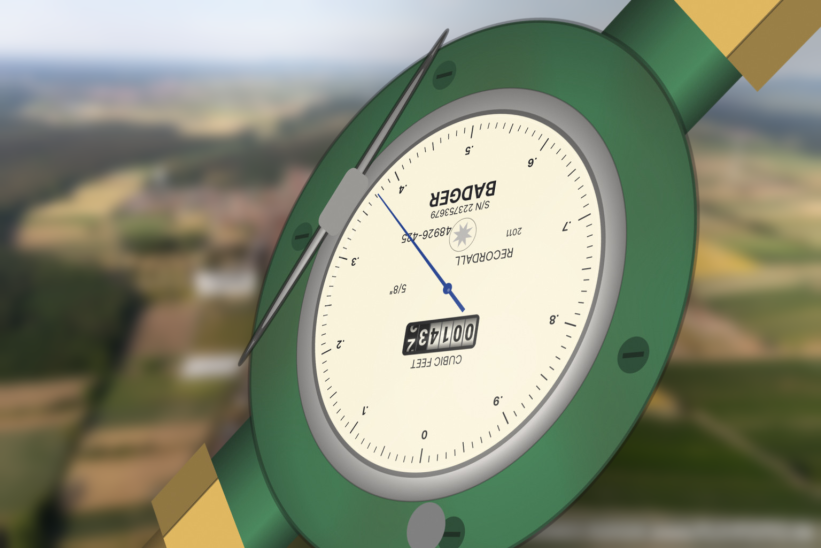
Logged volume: 1432.37ft³
